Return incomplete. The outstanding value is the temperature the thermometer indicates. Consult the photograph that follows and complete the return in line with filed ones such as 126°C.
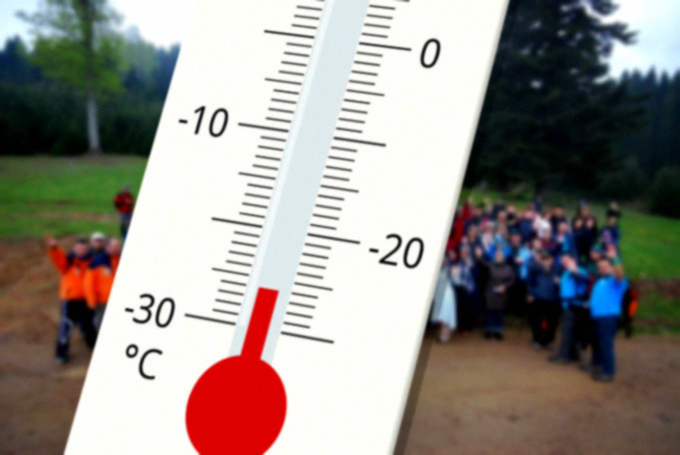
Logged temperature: -26°C
